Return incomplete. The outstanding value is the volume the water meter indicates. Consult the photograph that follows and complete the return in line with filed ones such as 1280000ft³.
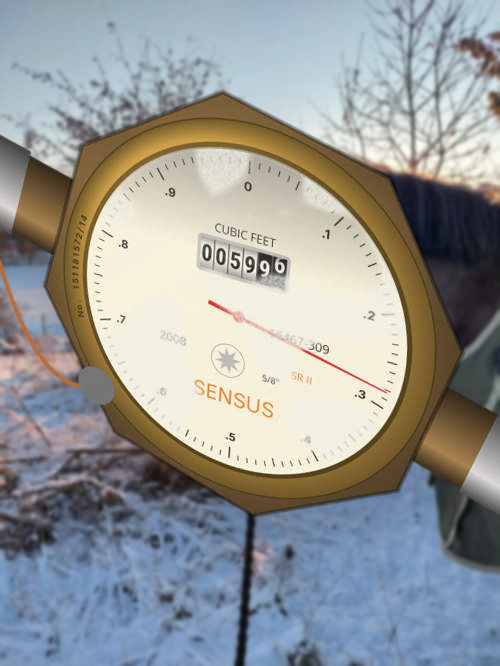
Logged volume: 5996.28ft³
